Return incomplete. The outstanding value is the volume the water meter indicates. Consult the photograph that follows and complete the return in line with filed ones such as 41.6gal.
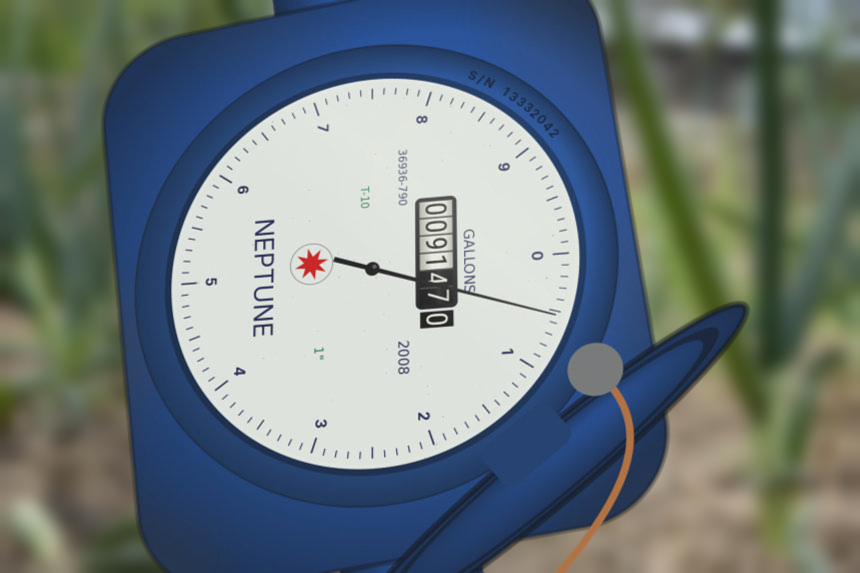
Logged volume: 91470.5gal
